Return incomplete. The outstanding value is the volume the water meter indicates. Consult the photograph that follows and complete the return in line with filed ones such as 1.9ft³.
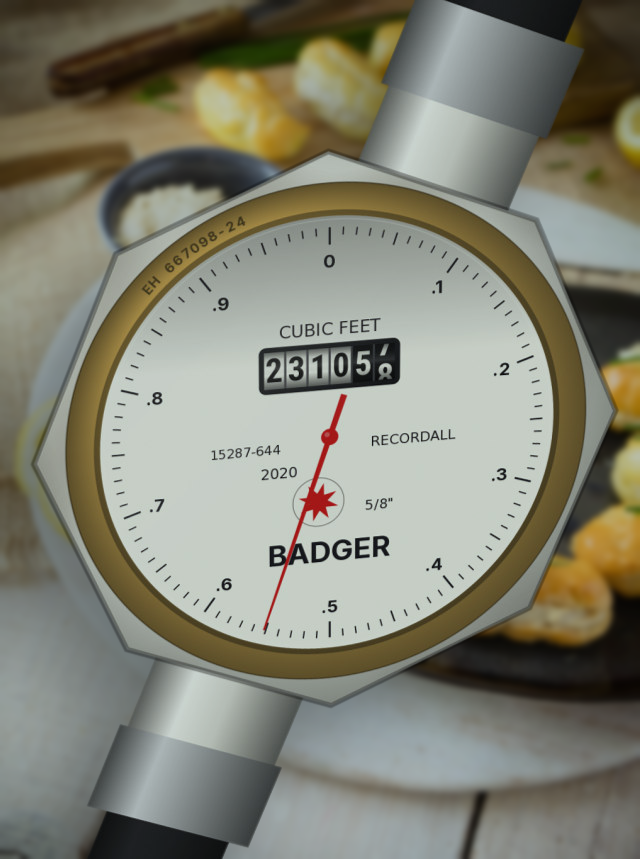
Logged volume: 231057.55ft³
